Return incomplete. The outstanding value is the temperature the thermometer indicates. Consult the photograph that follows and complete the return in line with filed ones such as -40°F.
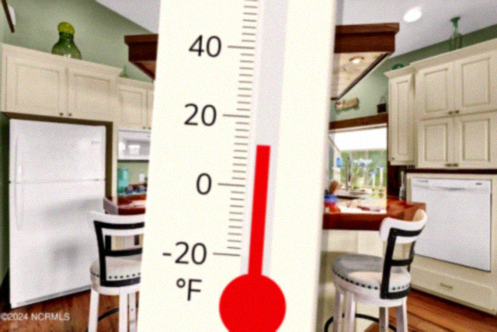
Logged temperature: 12°F
